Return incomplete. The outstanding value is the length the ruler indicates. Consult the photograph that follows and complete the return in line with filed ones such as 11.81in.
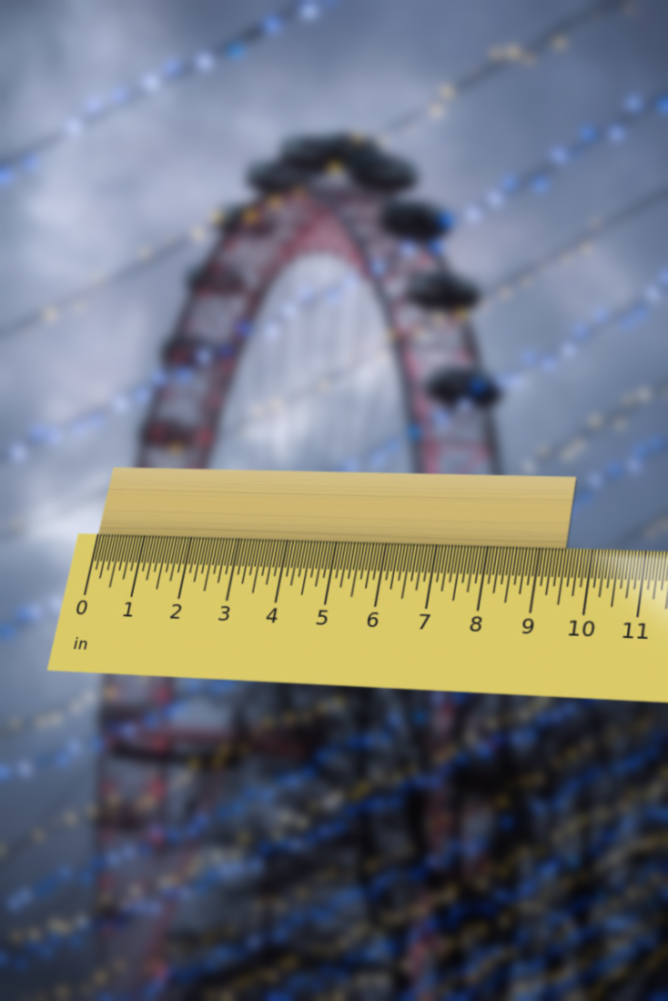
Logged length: 9.5in
